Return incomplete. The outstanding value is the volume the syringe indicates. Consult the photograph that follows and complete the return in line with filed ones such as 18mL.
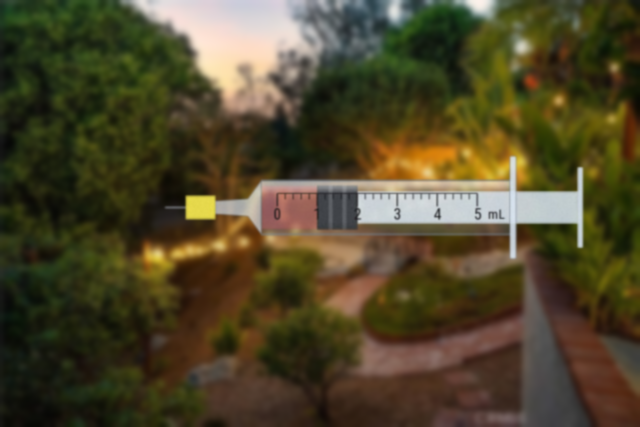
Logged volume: 1mL
